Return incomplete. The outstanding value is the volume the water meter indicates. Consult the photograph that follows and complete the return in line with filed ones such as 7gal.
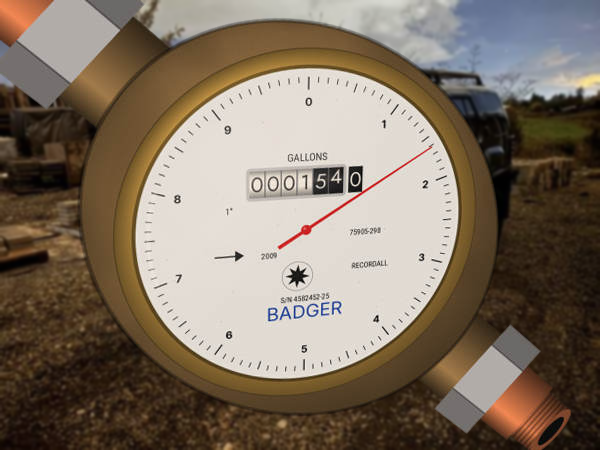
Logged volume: 1541.6gal
